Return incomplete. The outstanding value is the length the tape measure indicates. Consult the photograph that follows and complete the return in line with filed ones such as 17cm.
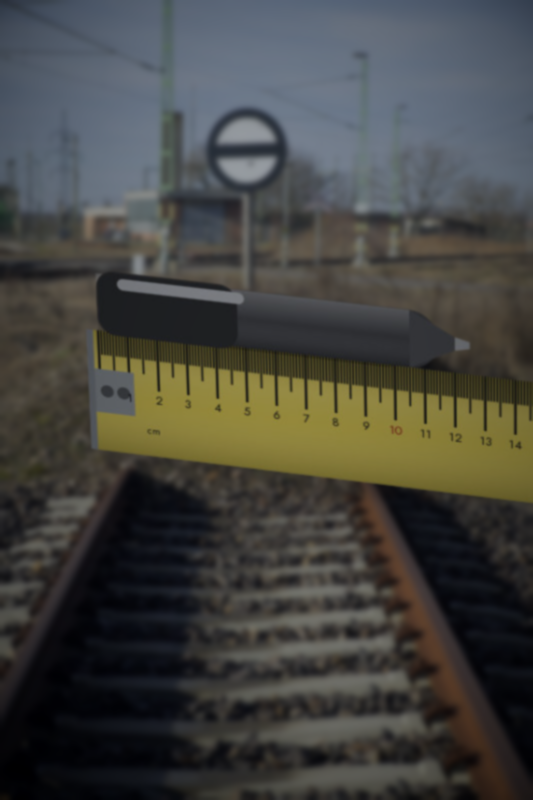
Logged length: 12.5cm
